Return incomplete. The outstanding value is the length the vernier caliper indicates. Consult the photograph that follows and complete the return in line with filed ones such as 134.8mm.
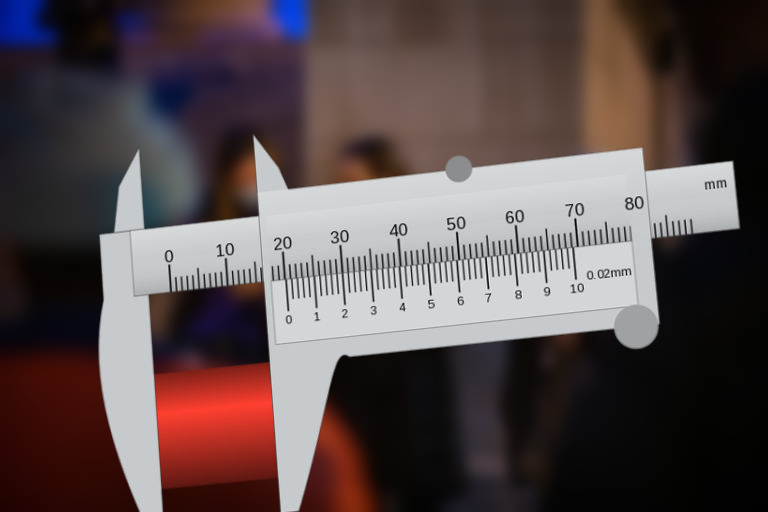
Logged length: 20.2mm
